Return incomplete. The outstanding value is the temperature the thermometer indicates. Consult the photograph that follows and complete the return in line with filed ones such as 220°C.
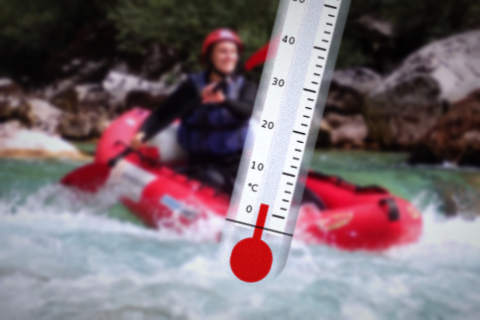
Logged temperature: 2°C
